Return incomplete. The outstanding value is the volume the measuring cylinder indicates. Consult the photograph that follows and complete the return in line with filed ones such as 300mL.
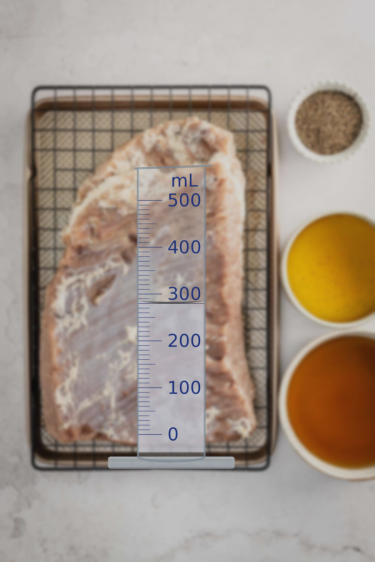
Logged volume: 280mL
